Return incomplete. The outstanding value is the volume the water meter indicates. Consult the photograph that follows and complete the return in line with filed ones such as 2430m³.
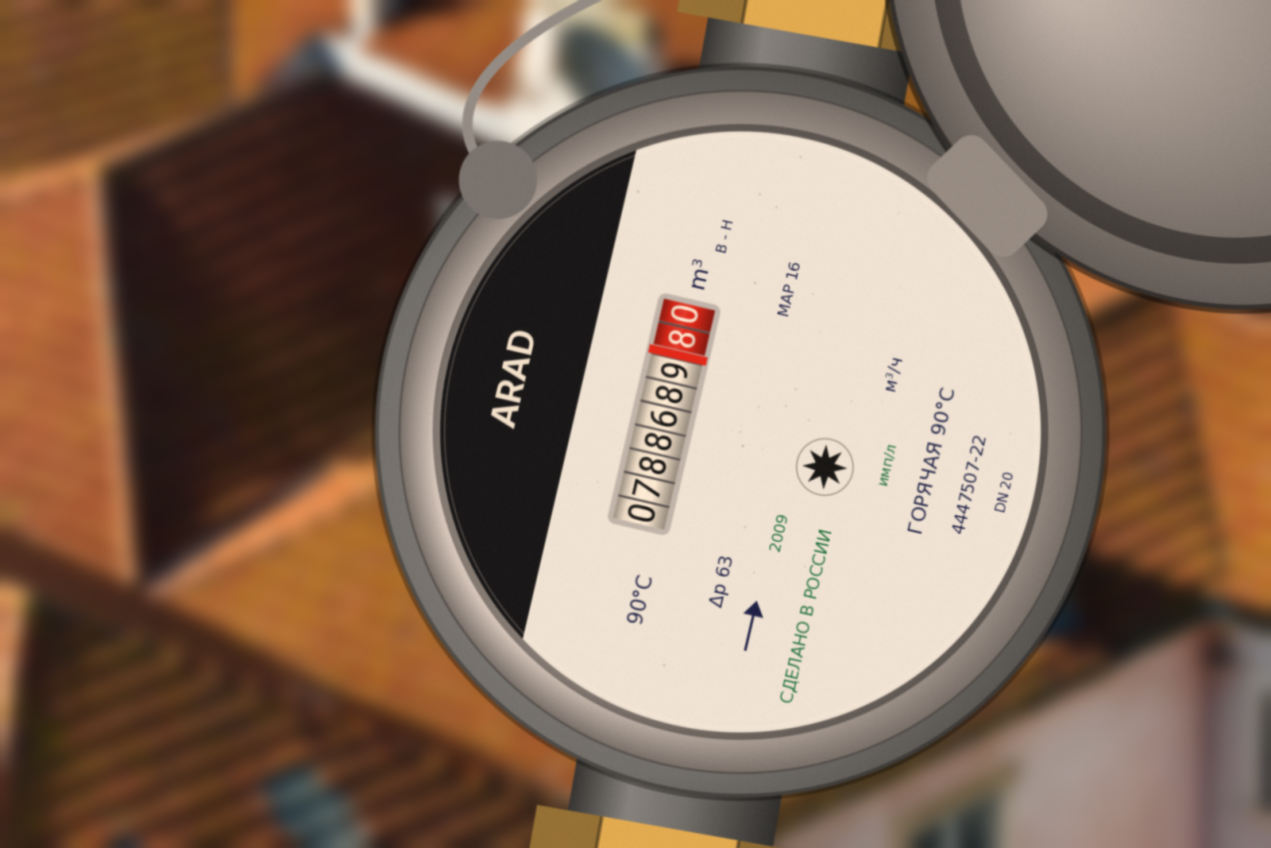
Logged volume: 788689.80m³
